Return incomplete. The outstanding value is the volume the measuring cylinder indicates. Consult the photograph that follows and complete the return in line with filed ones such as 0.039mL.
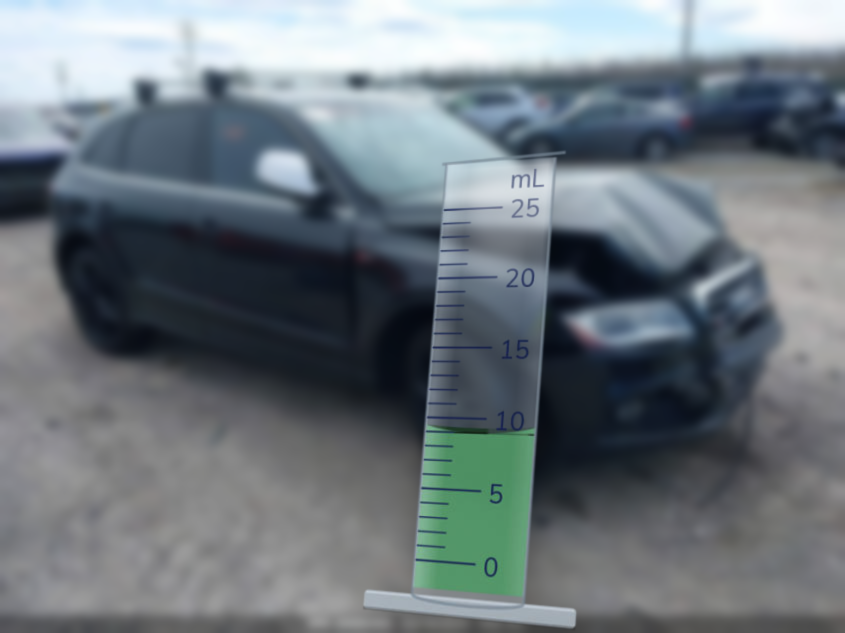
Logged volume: 9mL
